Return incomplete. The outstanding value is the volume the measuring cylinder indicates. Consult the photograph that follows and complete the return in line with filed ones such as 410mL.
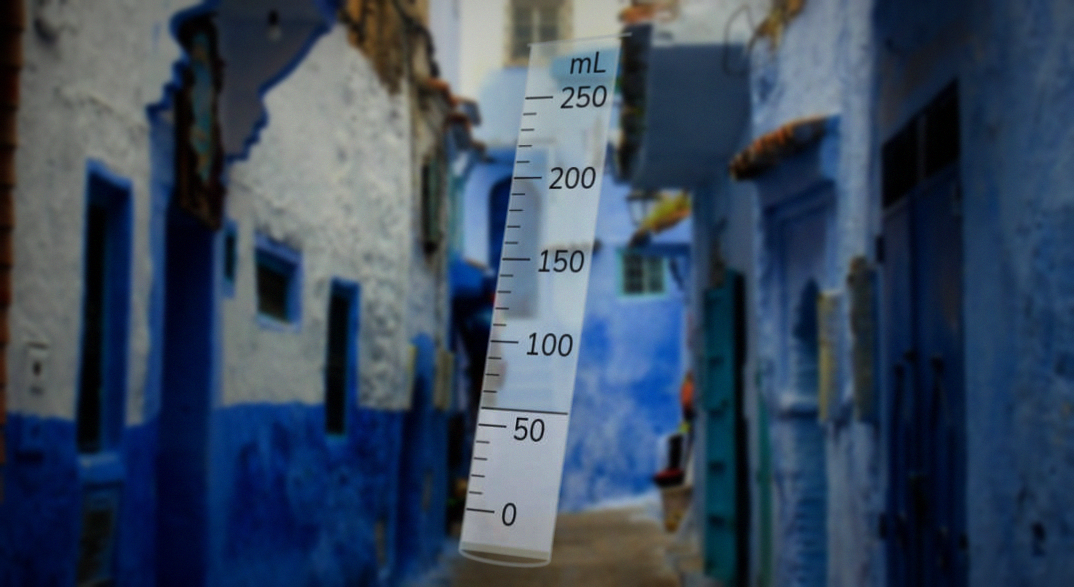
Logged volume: 60mL
